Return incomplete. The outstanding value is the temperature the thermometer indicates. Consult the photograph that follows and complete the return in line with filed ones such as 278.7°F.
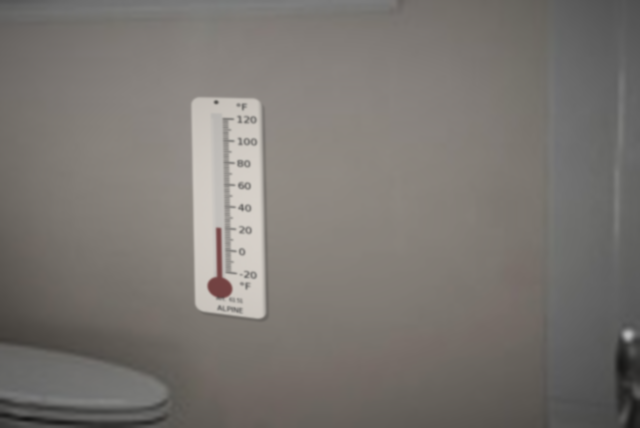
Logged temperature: 20°F
